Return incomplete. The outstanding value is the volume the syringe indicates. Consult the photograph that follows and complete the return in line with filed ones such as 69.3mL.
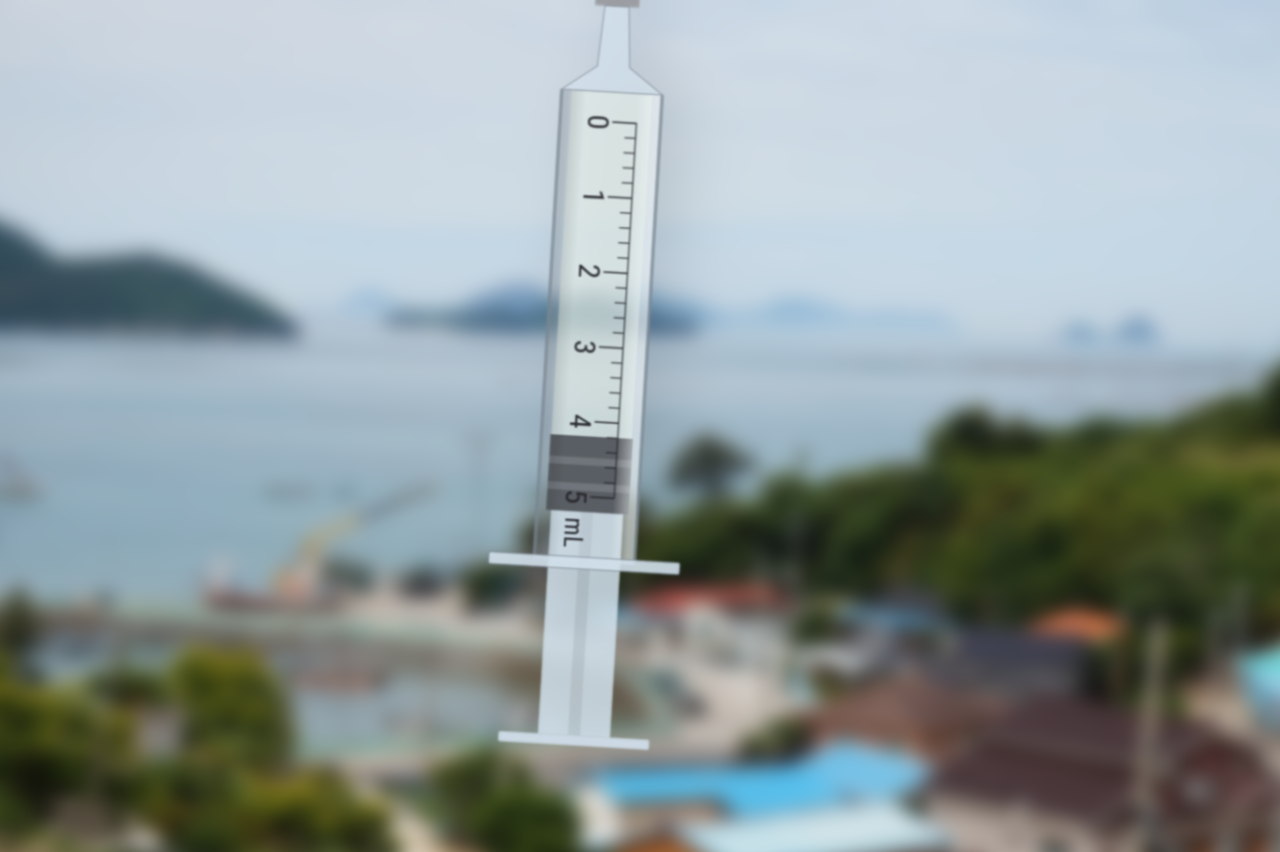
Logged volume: 4.2mL
